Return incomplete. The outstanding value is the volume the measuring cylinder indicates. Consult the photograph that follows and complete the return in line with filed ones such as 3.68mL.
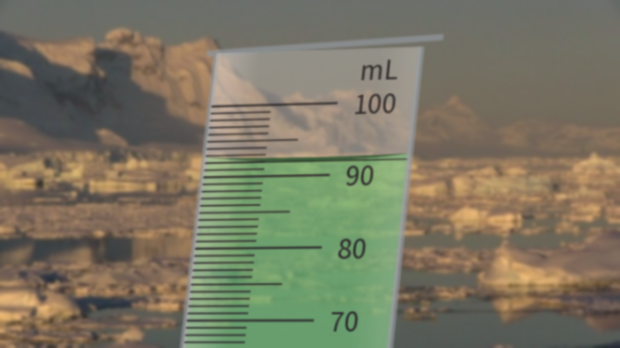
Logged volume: 92mL
